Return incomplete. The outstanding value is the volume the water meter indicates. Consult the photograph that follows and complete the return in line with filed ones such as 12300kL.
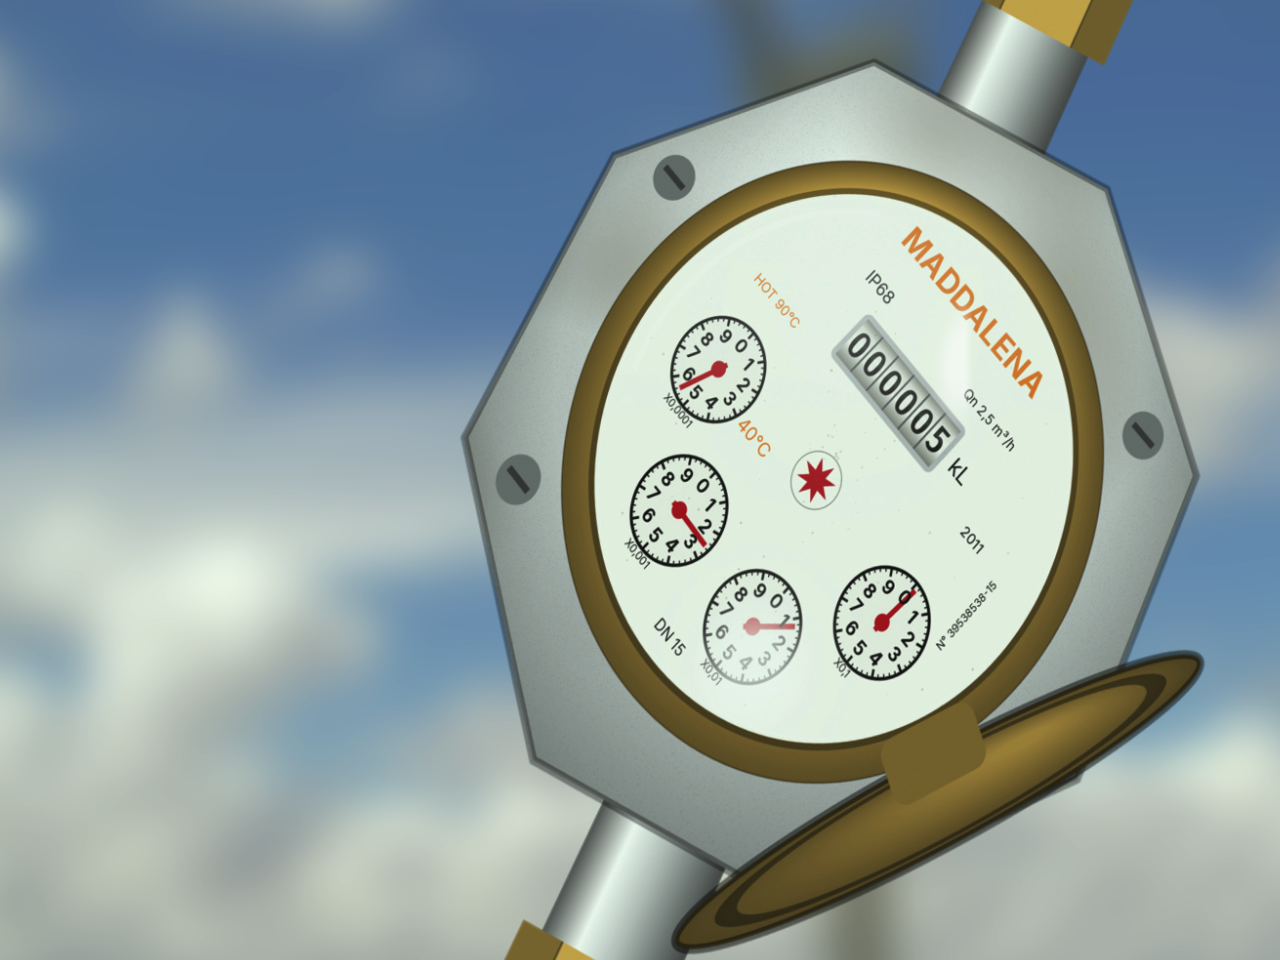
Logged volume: 5.0125kL
